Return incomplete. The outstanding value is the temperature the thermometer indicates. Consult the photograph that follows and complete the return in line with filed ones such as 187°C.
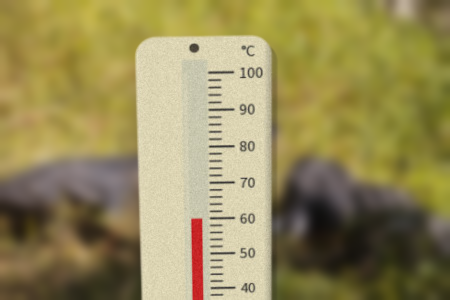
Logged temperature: 60°C
